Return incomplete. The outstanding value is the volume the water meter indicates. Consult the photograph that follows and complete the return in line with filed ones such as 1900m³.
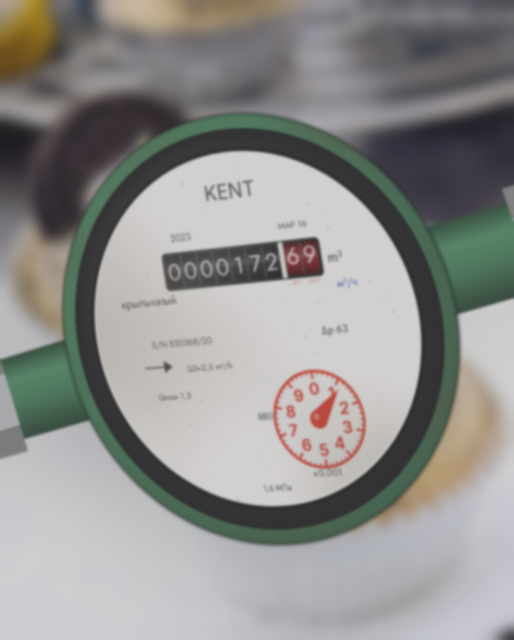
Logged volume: 172.691m³
